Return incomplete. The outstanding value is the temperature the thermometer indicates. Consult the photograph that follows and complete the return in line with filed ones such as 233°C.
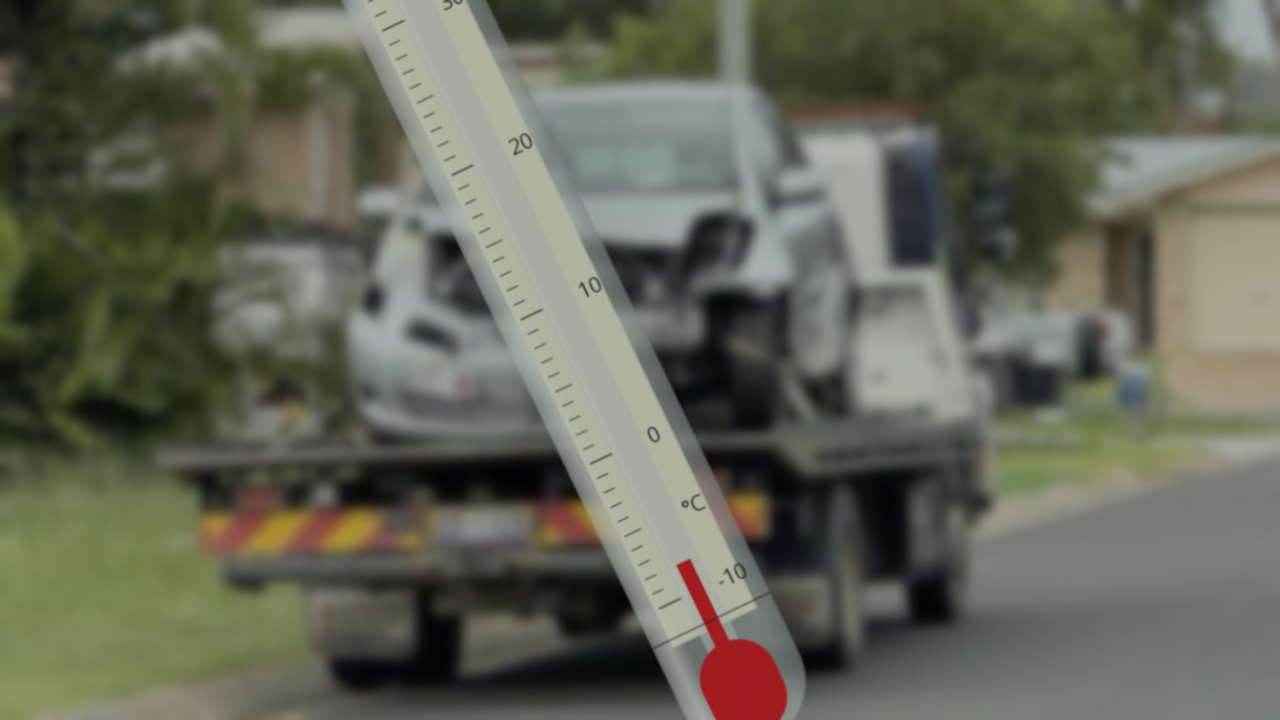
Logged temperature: -8°C
